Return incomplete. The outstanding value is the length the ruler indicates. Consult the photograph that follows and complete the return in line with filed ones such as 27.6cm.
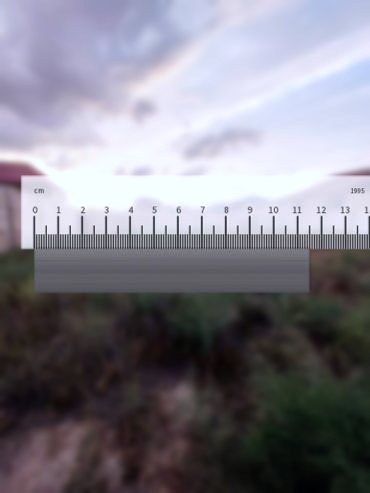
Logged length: 11.5cm
